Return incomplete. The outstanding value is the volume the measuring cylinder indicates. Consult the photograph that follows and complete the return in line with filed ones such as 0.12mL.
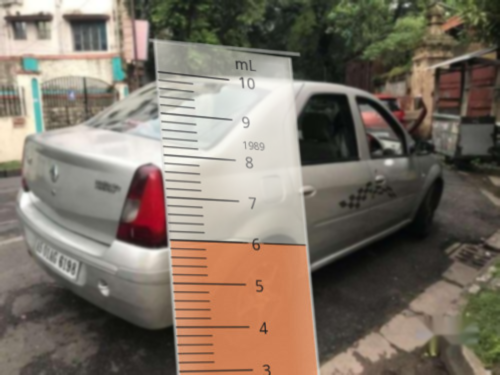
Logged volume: 6mL
